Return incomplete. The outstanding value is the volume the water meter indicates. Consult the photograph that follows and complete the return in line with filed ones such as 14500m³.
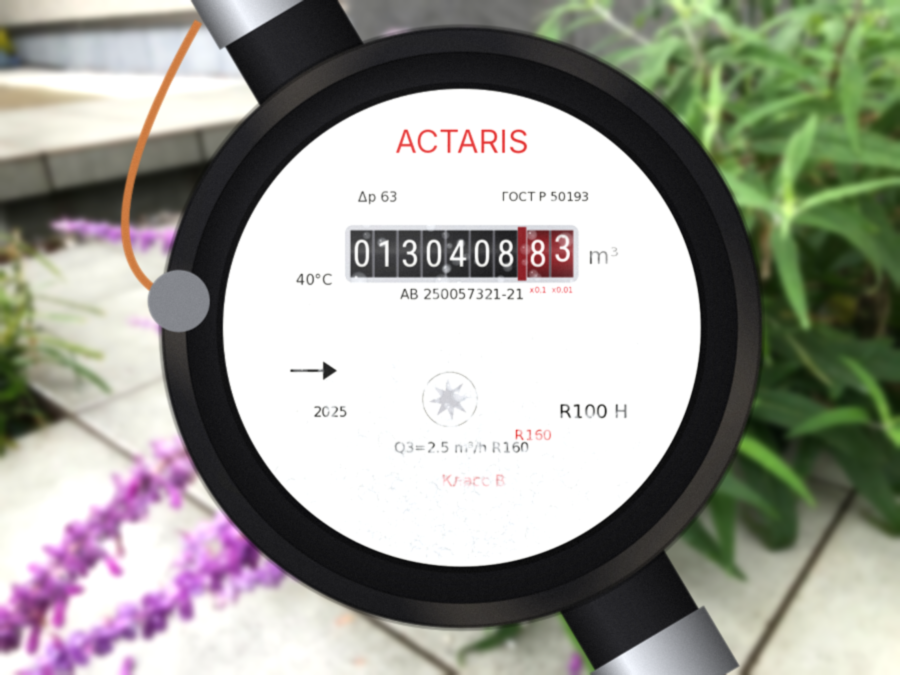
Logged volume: 130408.83m³
